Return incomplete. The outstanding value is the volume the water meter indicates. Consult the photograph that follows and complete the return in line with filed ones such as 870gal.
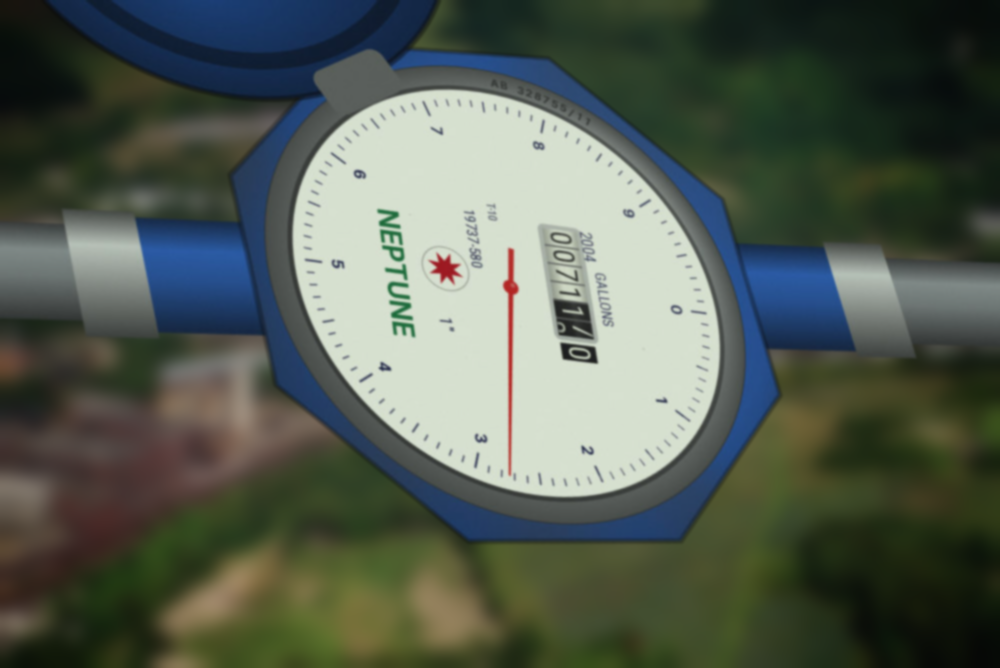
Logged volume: 71172.7gal
